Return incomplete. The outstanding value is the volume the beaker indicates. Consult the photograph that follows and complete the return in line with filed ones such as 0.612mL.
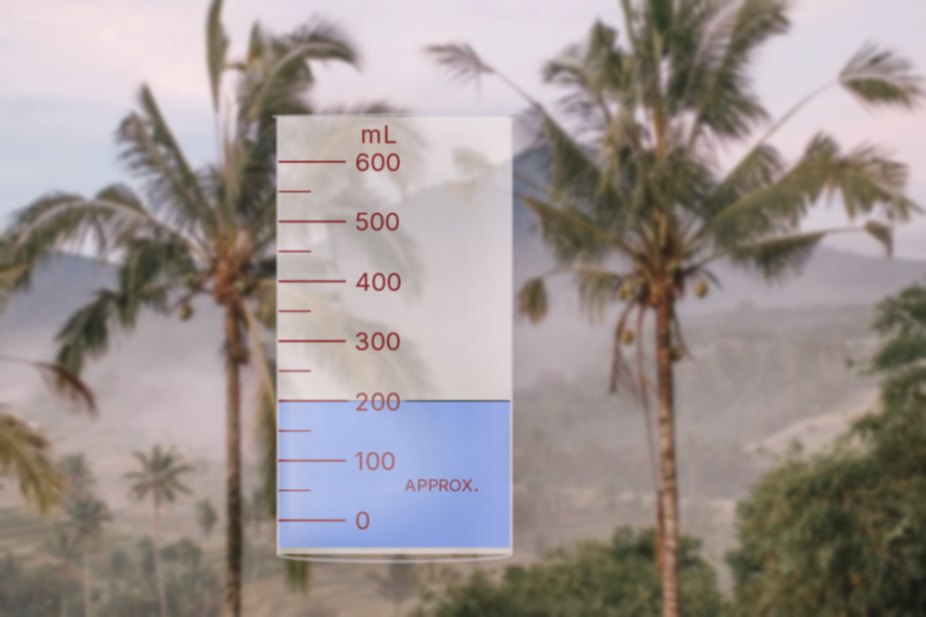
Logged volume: 200mL
